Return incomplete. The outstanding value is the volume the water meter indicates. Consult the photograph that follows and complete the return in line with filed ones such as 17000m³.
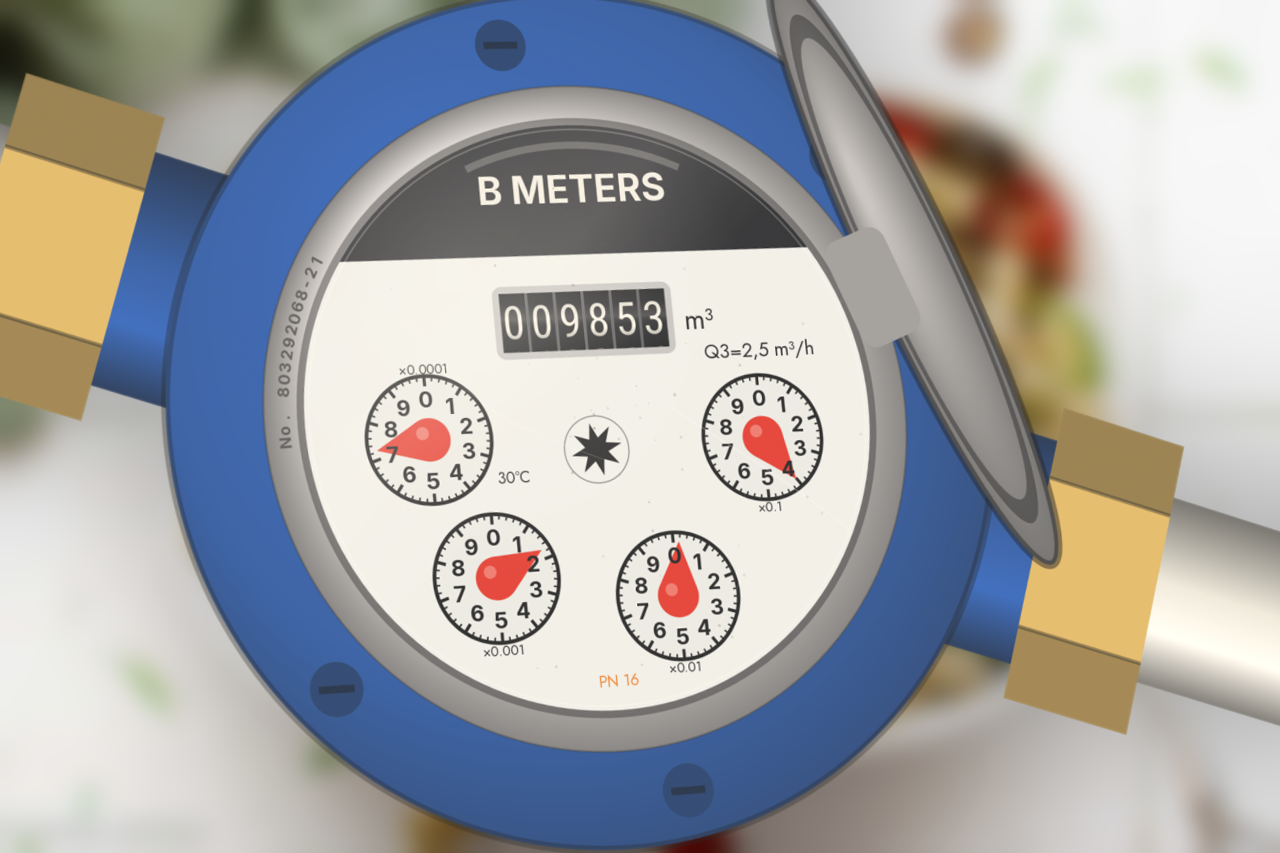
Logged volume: 9853.4017m³
